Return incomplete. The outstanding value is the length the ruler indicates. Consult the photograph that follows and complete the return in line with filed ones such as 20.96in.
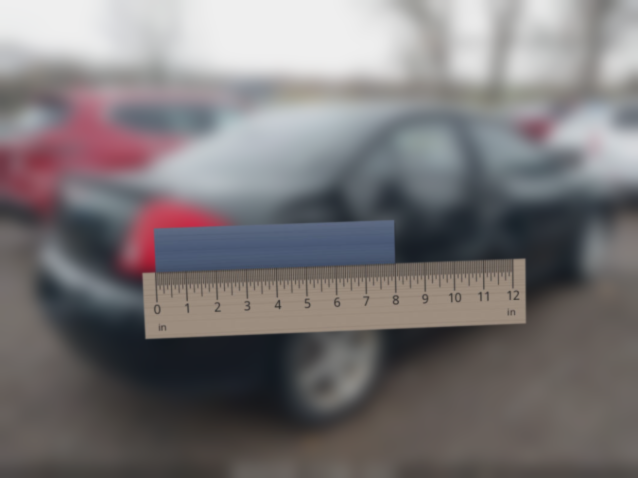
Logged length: 8in
